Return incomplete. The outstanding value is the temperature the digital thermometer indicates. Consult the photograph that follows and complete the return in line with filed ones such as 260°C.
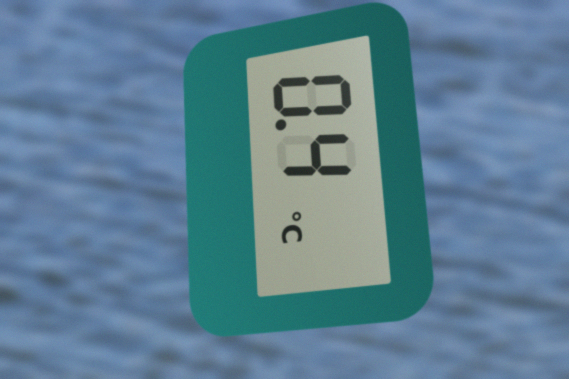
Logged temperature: 0.4°C
